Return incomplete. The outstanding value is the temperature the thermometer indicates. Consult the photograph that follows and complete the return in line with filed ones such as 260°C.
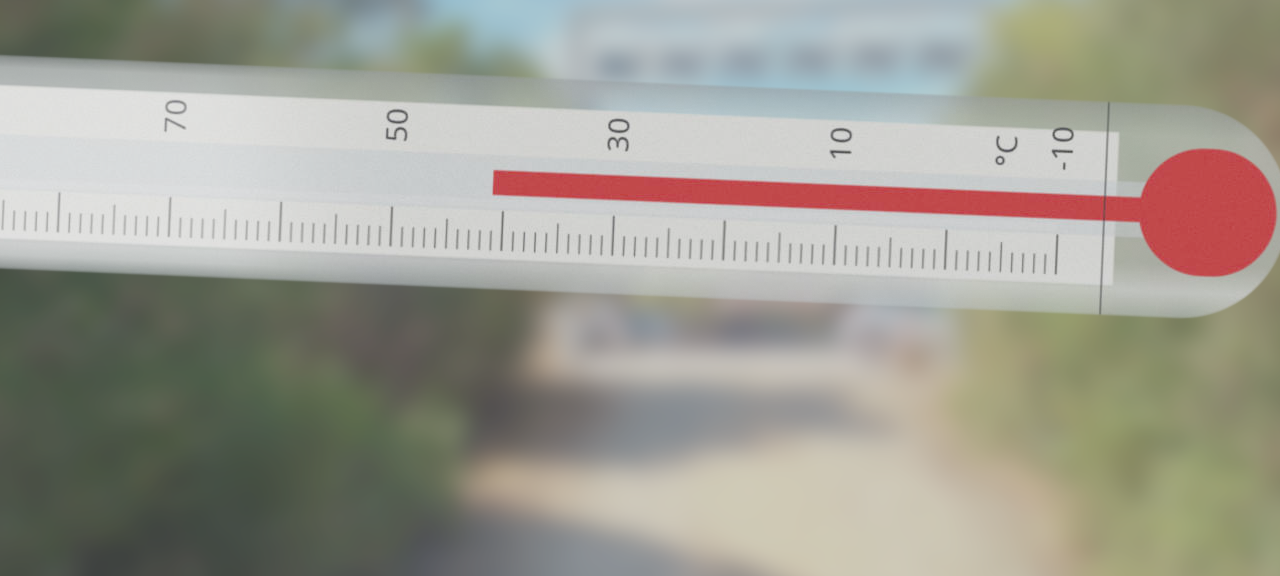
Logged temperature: 41°C
